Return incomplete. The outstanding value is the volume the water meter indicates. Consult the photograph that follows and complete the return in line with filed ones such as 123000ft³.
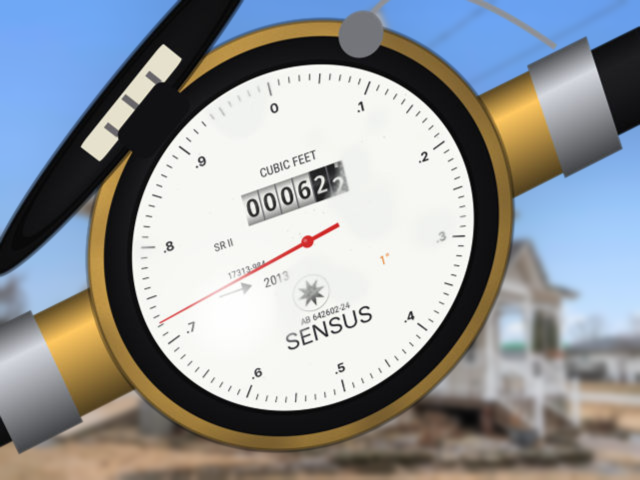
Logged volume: 621.72ft³
